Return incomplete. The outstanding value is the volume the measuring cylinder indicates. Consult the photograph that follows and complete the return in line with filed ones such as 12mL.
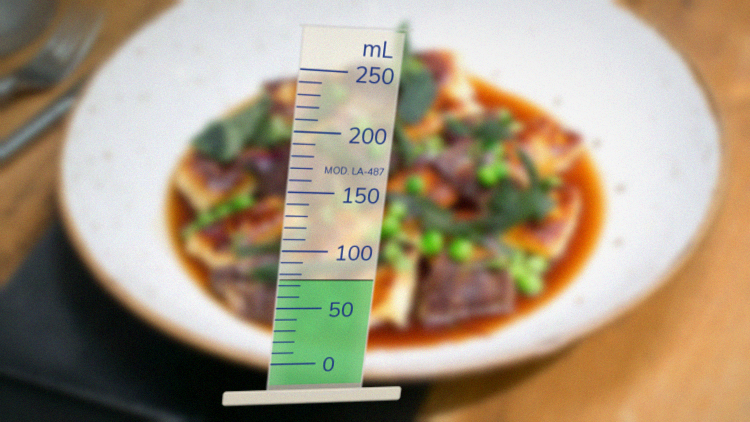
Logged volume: 75mL
